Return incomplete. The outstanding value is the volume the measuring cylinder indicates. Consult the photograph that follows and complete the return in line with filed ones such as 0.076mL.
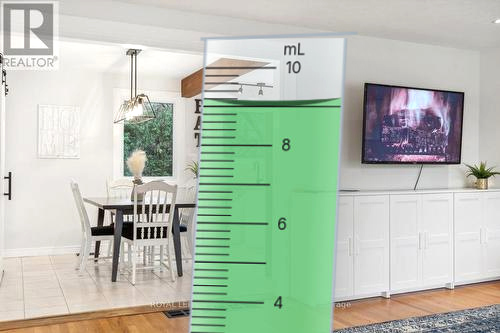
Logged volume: 9mL
